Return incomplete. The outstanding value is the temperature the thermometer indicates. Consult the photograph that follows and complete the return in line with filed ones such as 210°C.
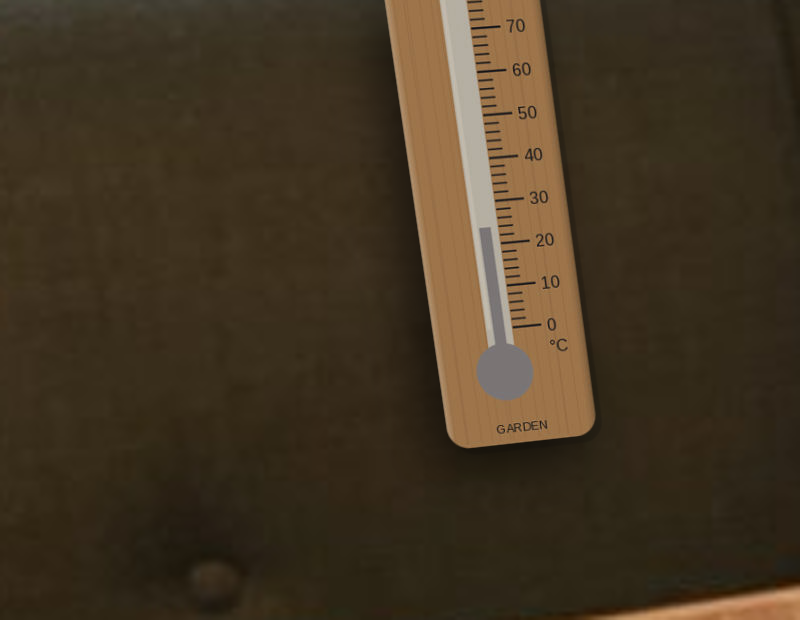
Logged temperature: 24°C
